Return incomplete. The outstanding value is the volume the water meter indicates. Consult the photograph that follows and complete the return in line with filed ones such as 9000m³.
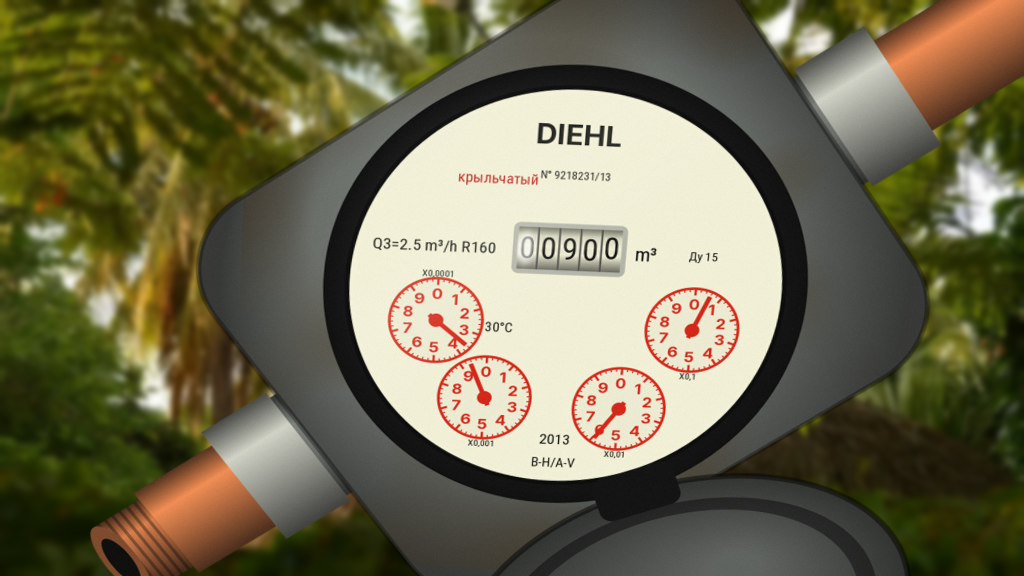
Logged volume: 900.0593m³
